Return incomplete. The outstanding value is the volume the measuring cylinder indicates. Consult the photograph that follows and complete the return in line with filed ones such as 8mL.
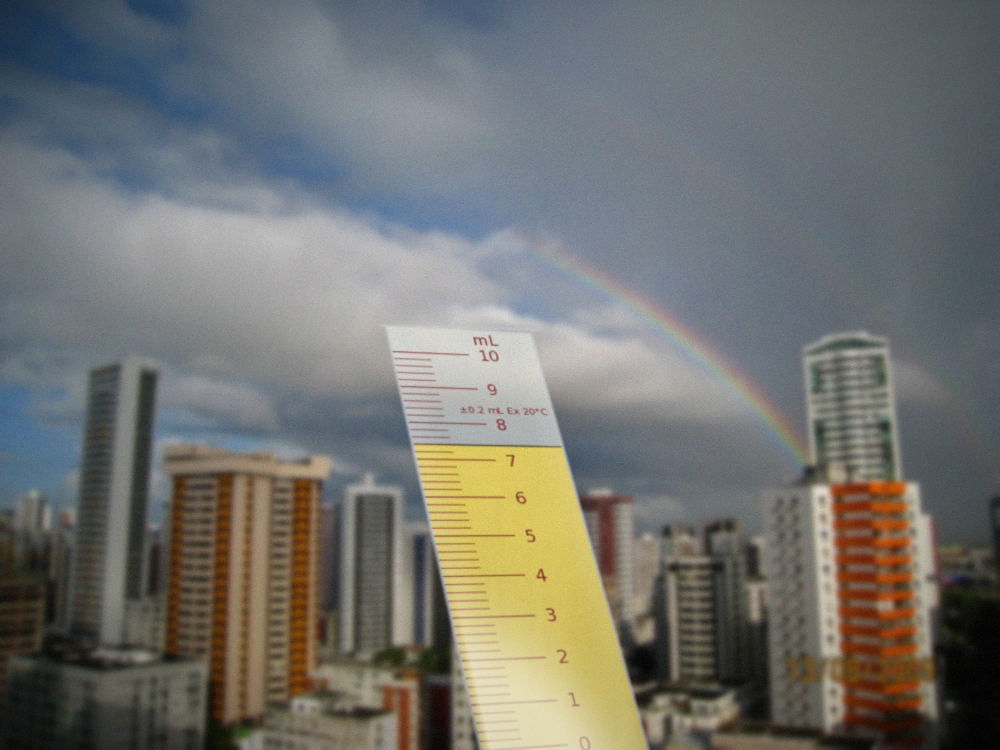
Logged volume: 7.4mL
